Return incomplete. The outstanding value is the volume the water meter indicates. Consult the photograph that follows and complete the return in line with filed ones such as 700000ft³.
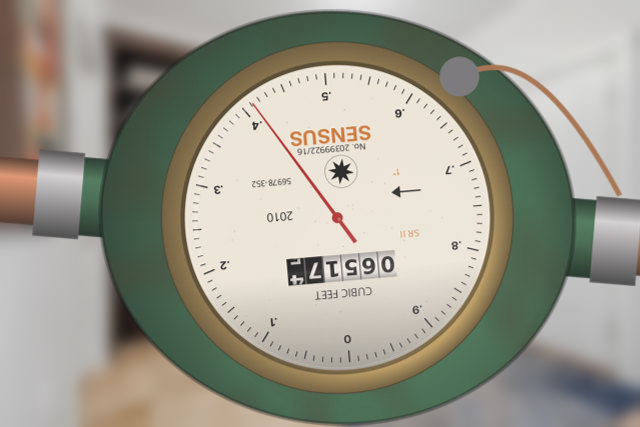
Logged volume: 65174.41ft³
